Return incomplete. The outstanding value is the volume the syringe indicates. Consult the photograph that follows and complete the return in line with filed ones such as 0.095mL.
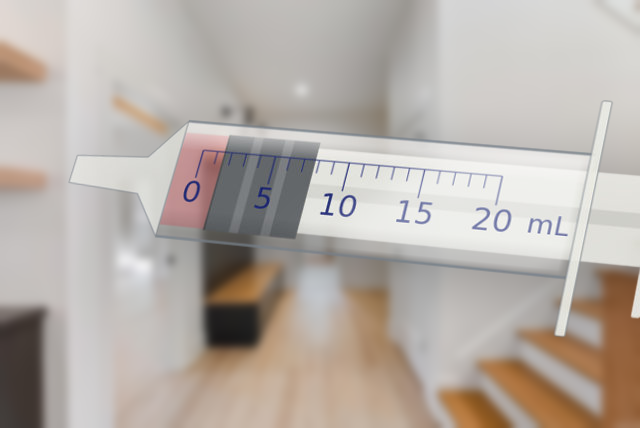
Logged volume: 1.5mL
